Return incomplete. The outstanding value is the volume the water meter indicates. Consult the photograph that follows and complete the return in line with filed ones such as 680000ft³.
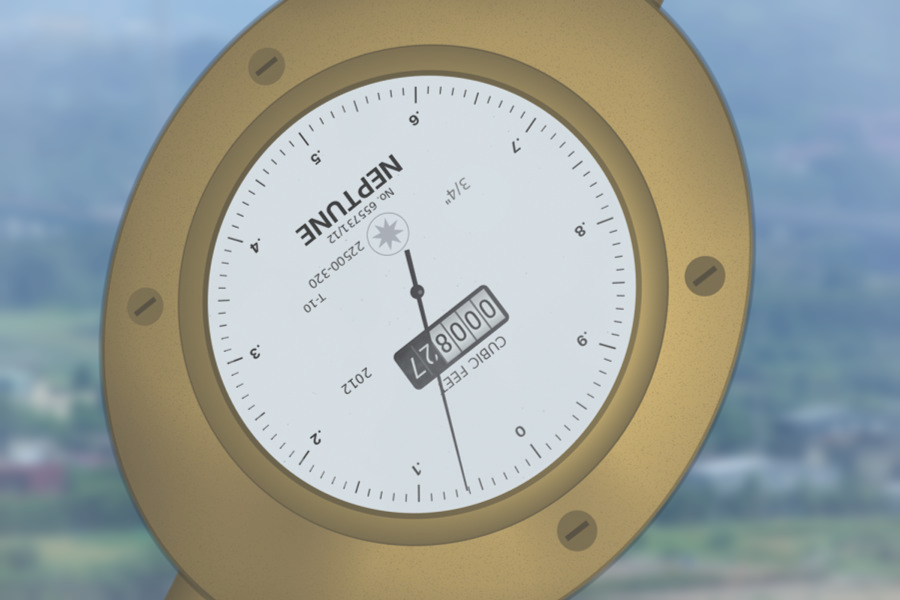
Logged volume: 827.06ft³
